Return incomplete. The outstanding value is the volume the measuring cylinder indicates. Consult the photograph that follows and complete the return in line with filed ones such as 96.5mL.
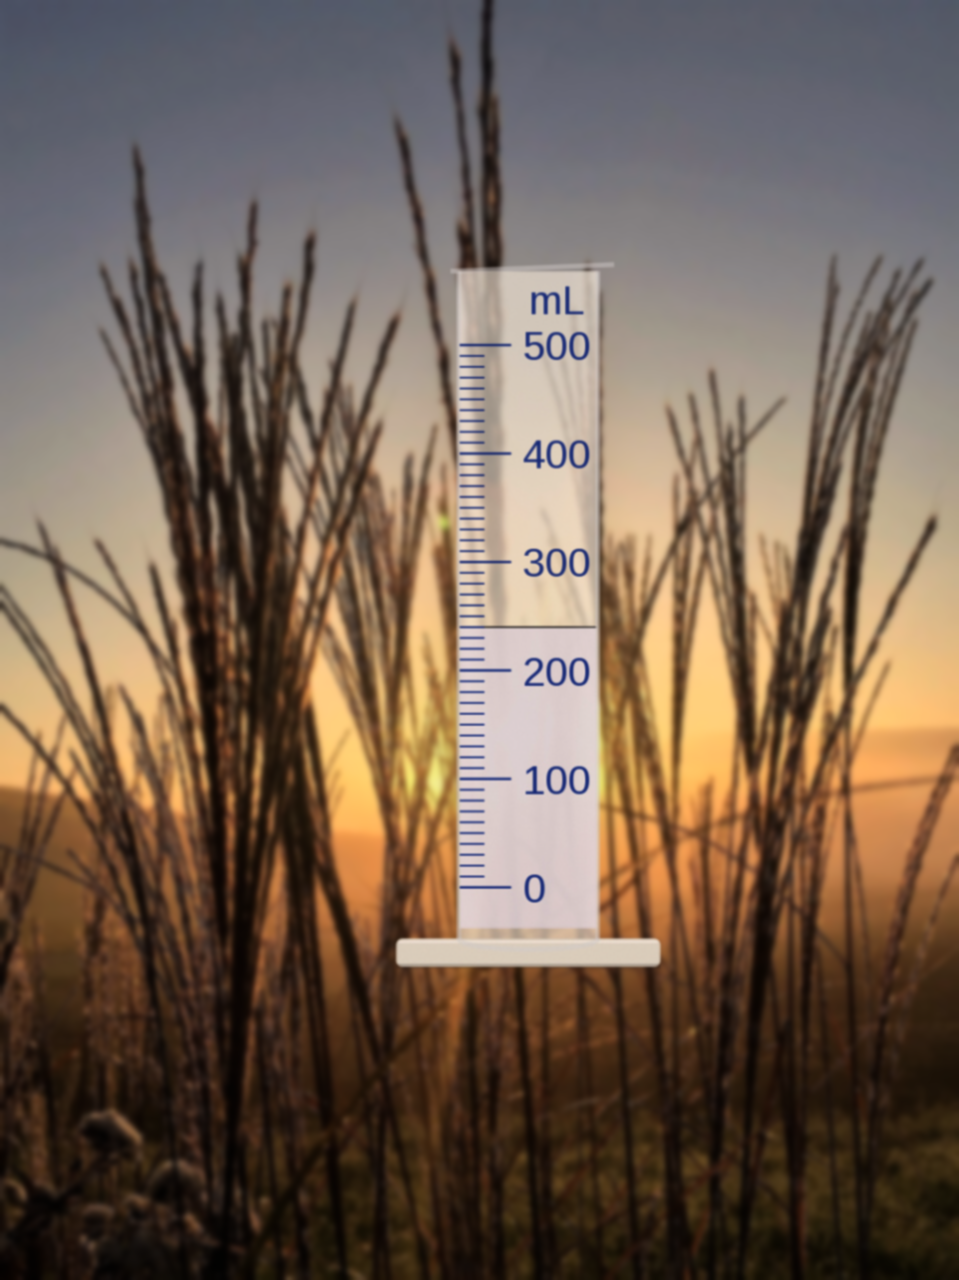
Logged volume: 240mL
